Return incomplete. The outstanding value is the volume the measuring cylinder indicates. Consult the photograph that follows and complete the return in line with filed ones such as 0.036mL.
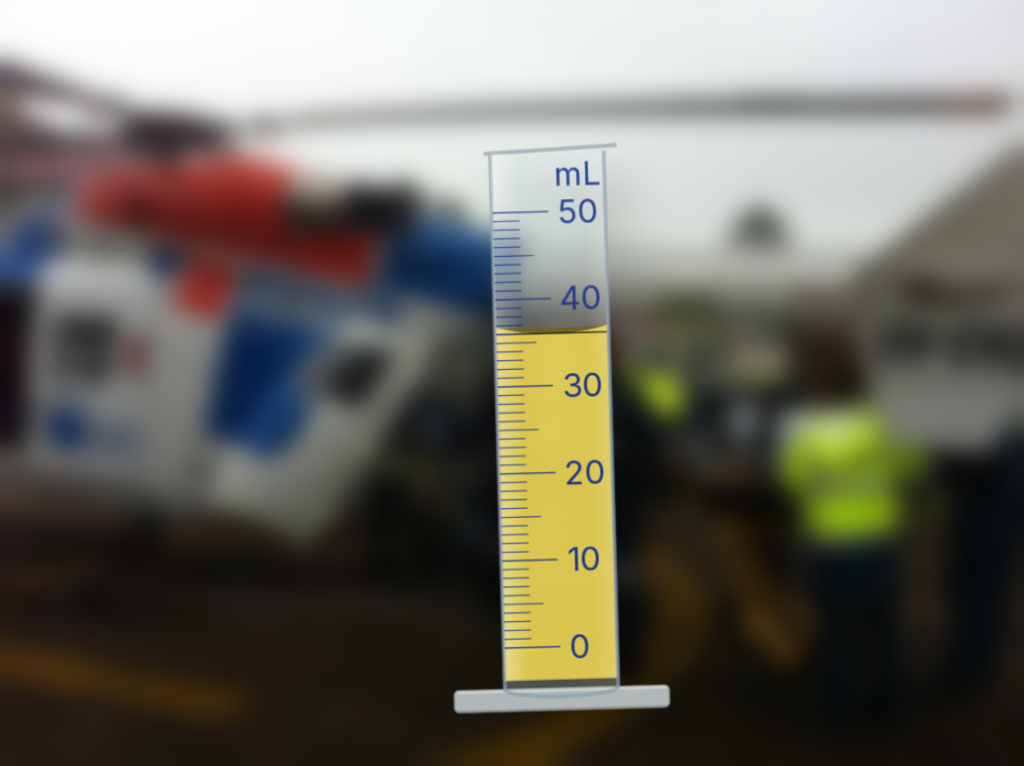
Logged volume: 36mL
